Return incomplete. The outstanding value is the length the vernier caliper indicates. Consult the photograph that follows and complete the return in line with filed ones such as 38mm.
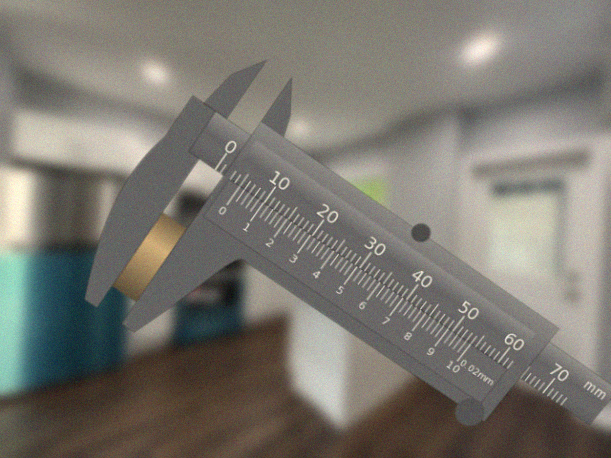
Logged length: 5.0mm
